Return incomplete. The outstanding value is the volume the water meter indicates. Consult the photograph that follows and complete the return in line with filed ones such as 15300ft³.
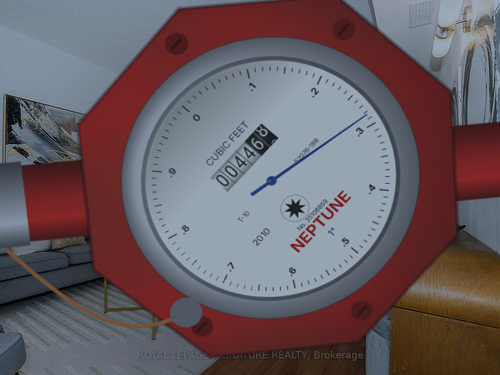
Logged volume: 4468.28ft³
